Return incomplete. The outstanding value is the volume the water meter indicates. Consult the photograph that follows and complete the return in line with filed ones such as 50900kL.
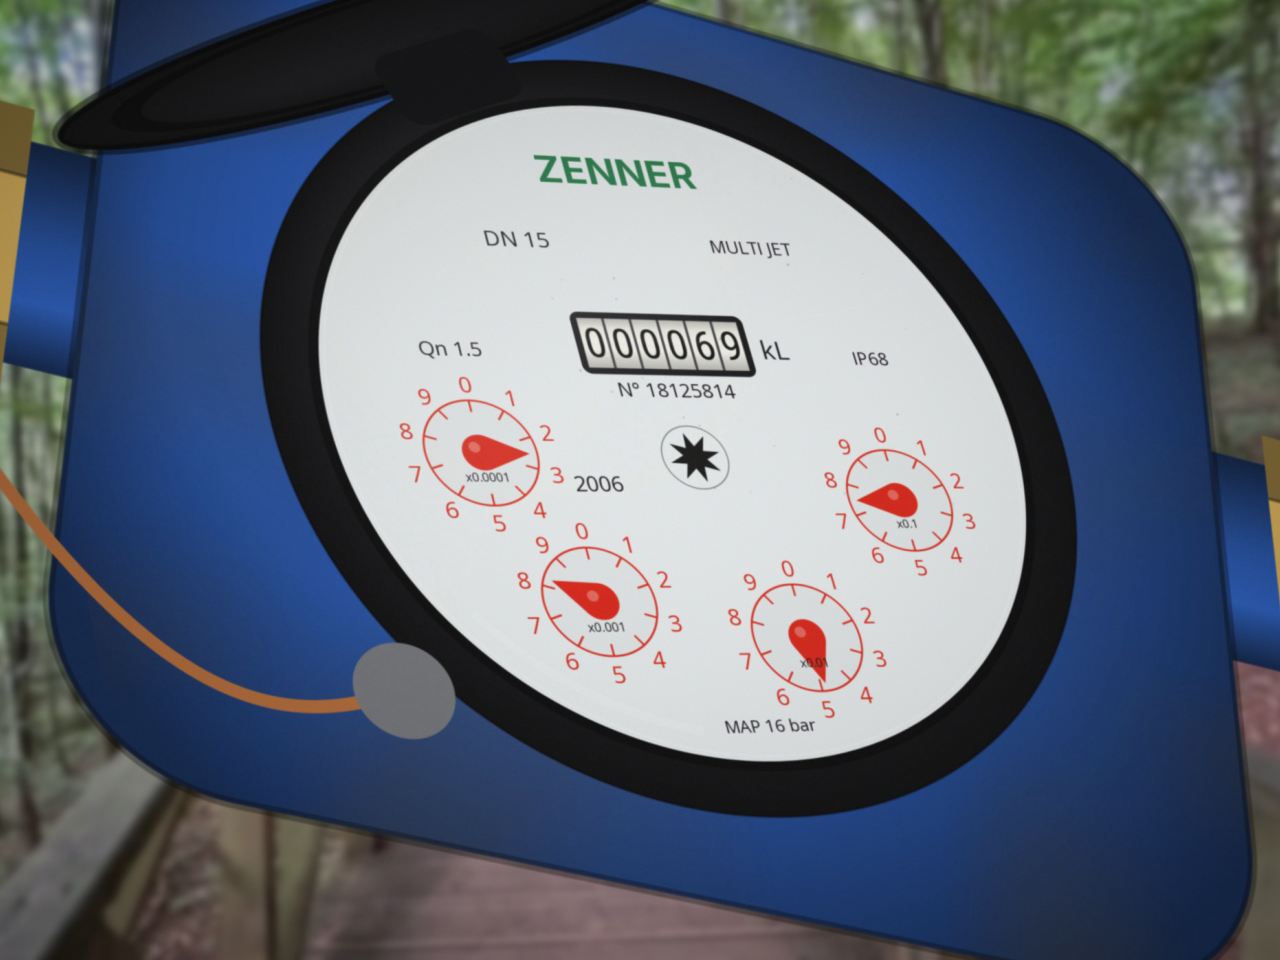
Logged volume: 69.7482kL
